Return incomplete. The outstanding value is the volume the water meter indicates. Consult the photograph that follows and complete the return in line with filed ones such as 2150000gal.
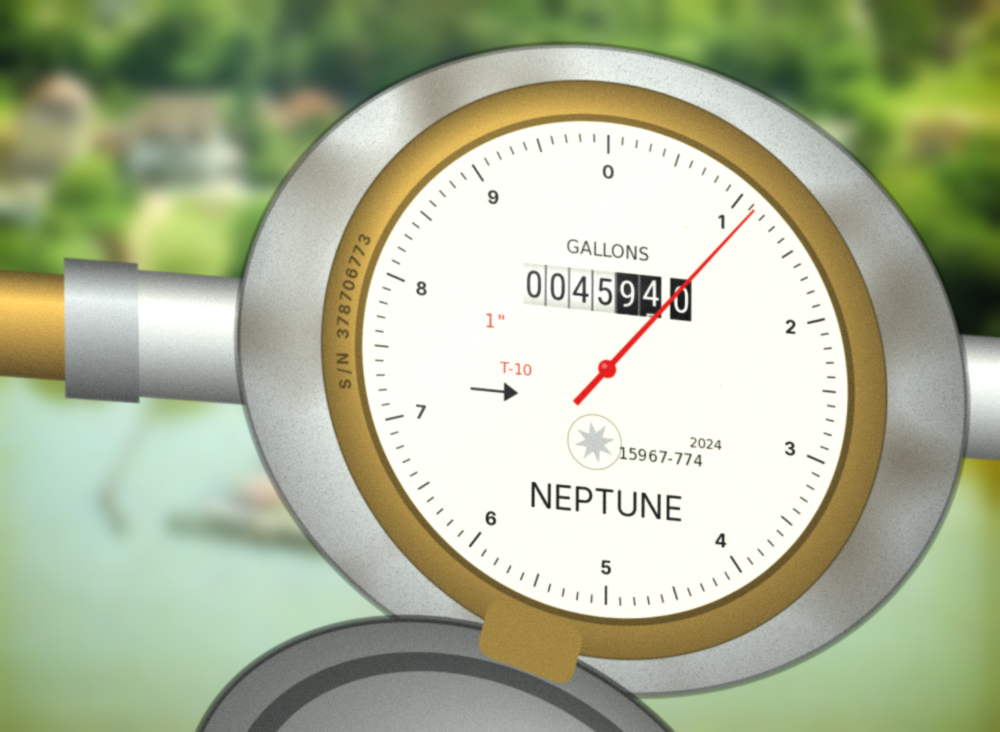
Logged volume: 45941.1gal
